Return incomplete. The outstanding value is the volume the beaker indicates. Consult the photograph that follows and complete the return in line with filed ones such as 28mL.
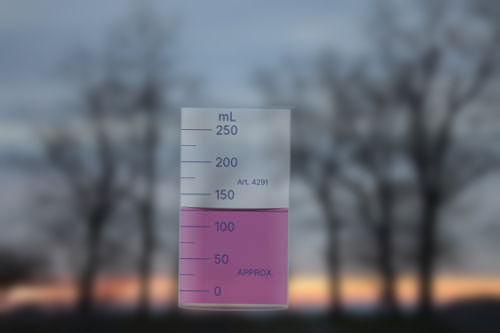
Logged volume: 125mL
